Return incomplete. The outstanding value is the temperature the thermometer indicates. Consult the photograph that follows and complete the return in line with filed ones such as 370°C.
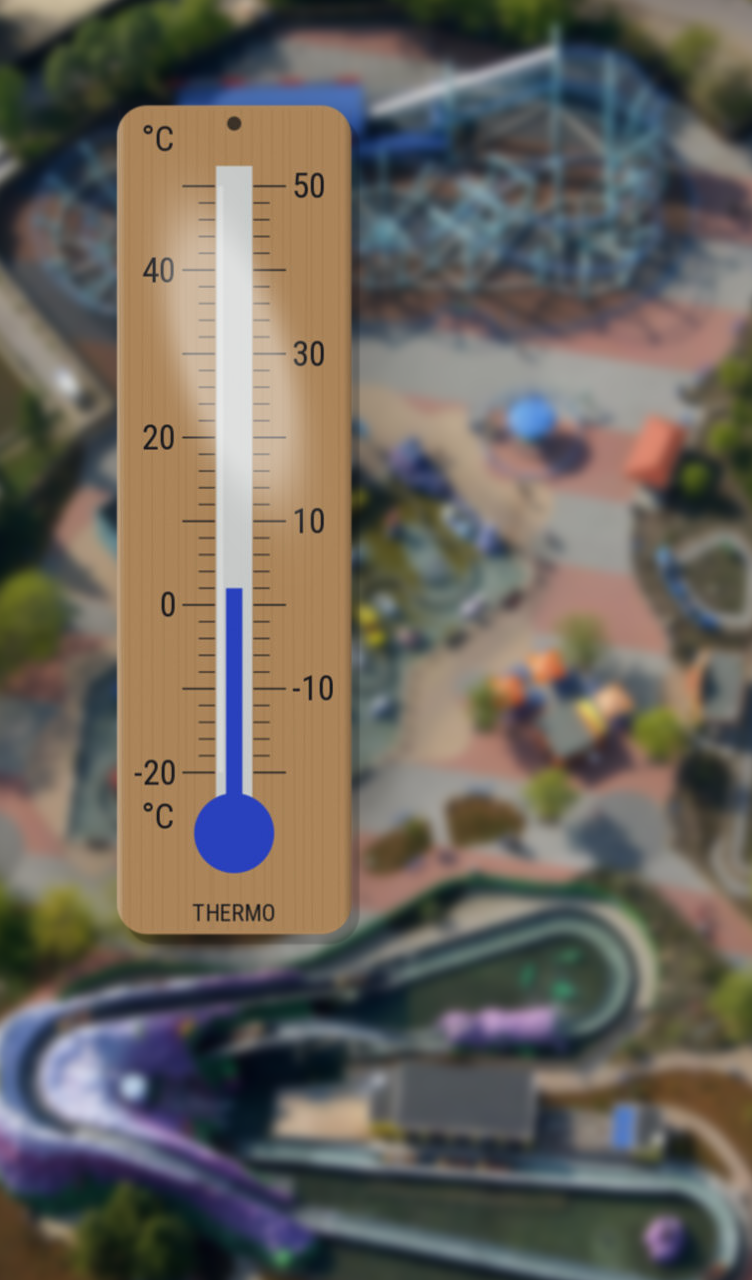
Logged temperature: 2°C
